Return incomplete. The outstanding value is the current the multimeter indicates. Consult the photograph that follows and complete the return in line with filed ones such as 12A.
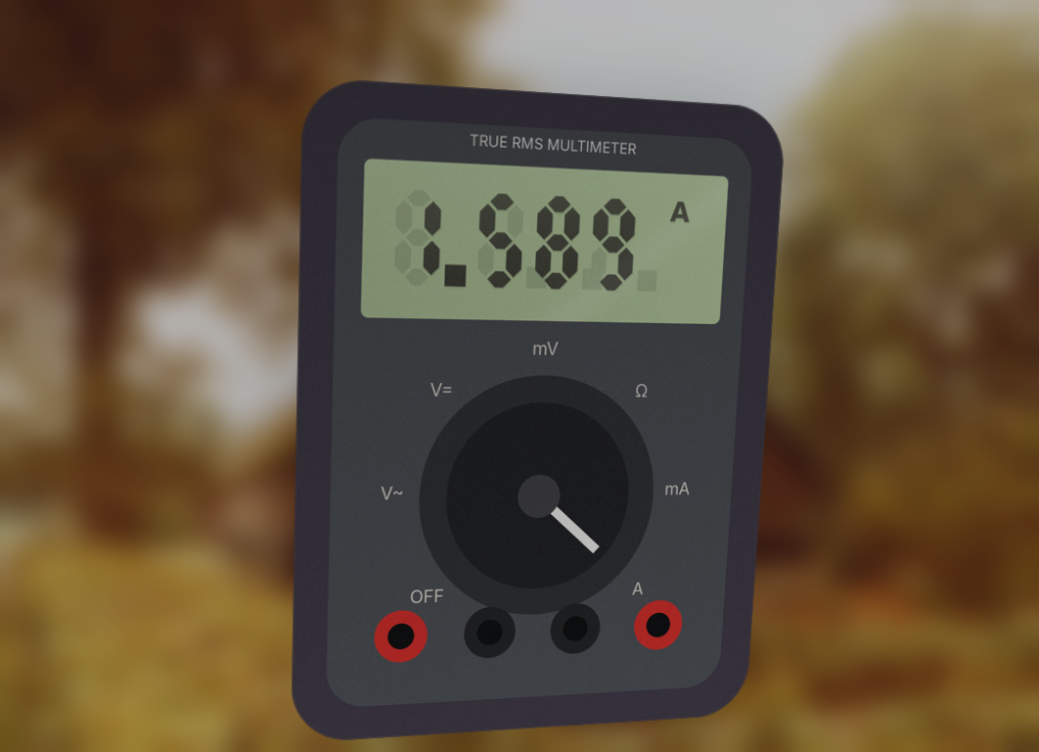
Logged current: 1.589A
